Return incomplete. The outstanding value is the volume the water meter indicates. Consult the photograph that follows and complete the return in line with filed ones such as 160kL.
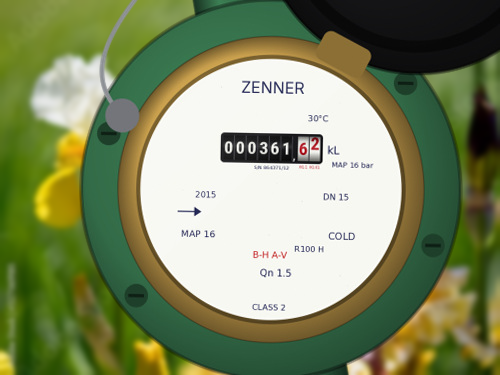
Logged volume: 361.62kL
